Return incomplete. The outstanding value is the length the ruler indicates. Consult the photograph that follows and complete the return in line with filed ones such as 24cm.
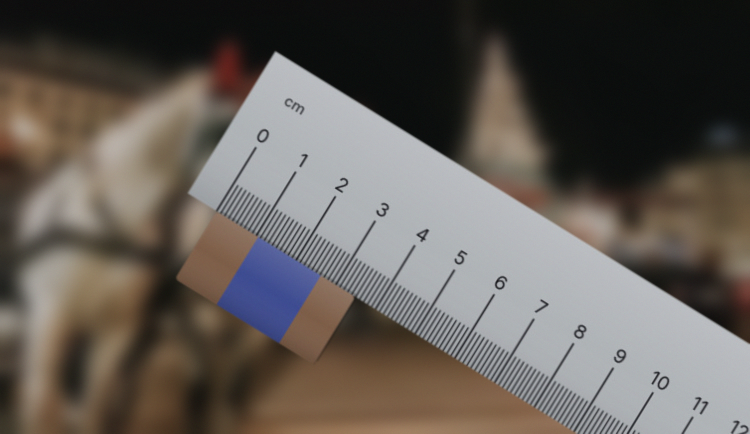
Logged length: 3.5cm
